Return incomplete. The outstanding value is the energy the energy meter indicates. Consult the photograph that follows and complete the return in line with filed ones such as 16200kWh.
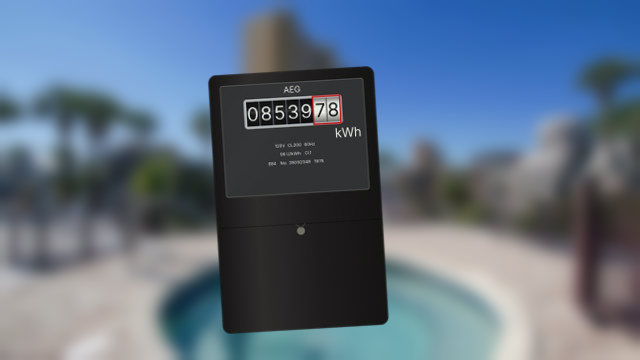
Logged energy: 8539.78kWh
